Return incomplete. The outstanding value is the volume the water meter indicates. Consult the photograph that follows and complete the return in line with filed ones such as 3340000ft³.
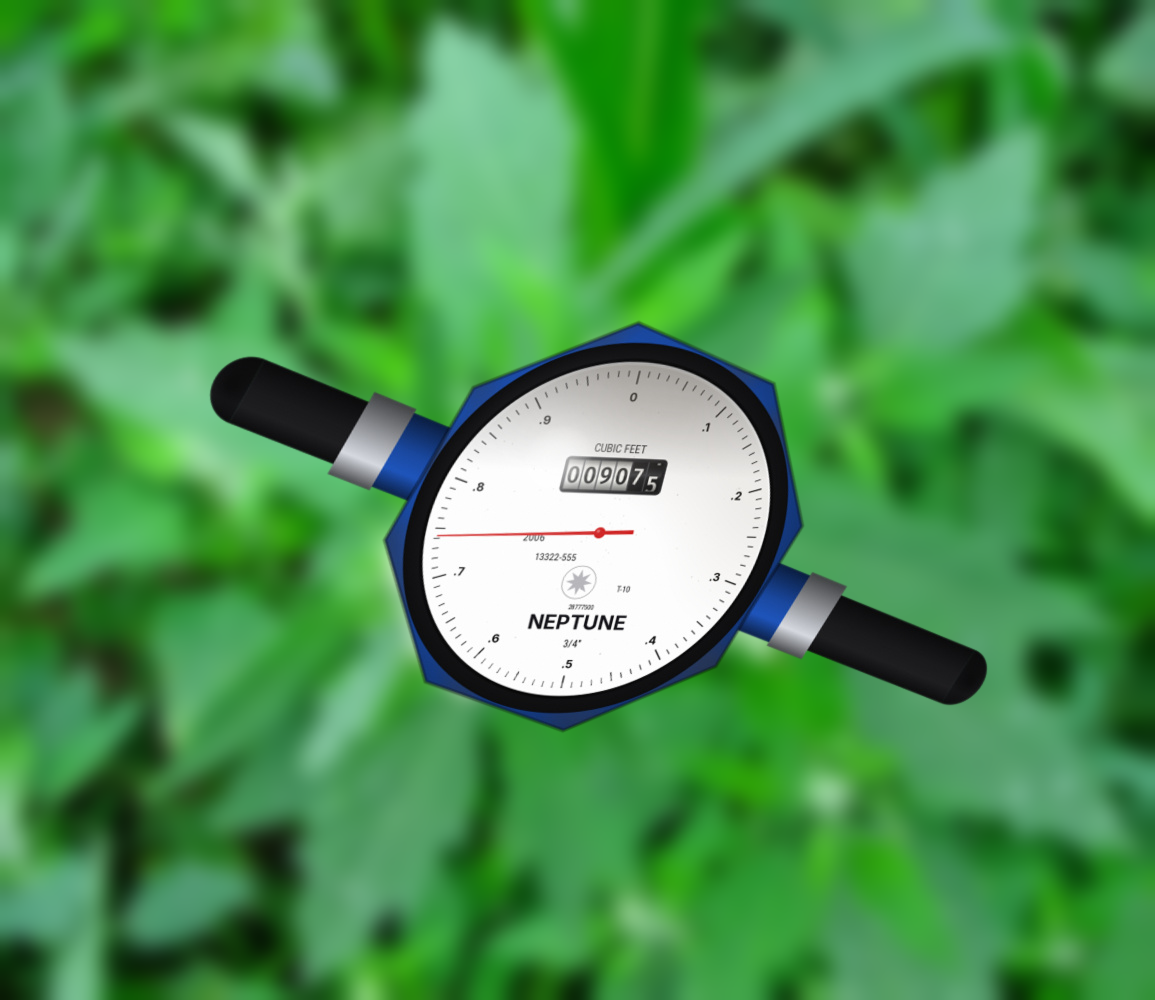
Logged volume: 9074.74ft³
